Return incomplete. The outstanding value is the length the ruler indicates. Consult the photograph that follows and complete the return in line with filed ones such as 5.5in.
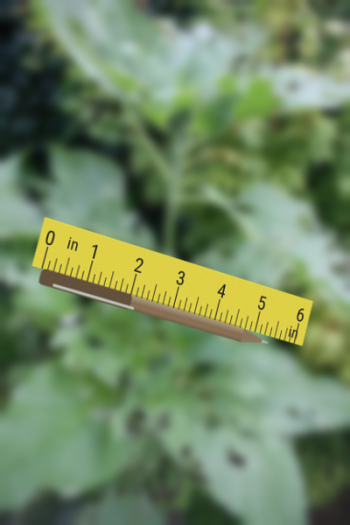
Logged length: 5.375in
